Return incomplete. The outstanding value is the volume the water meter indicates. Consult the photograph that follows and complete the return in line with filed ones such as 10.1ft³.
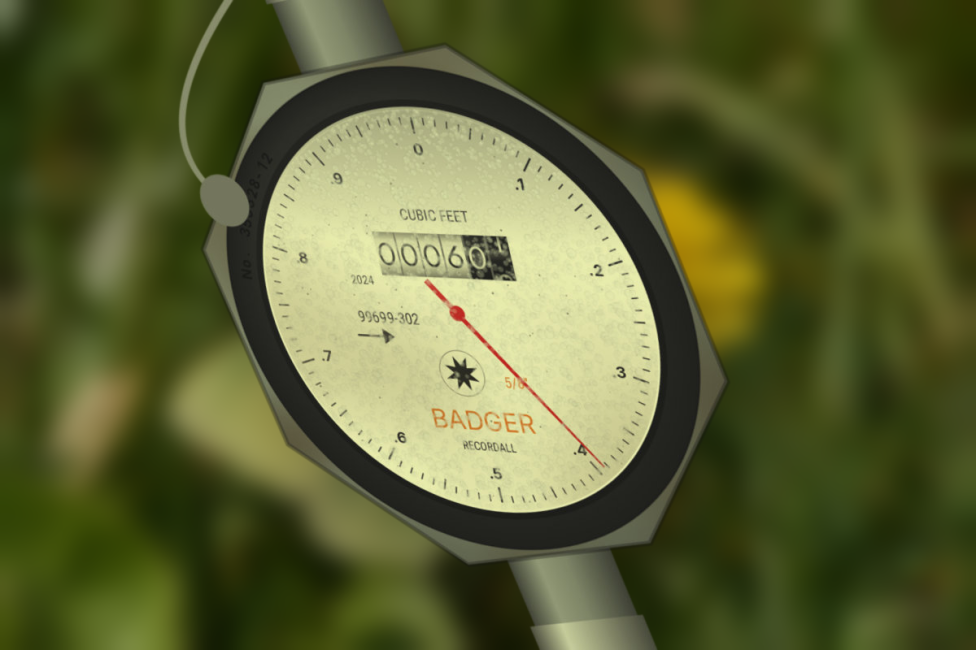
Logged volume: 601.39ft³
